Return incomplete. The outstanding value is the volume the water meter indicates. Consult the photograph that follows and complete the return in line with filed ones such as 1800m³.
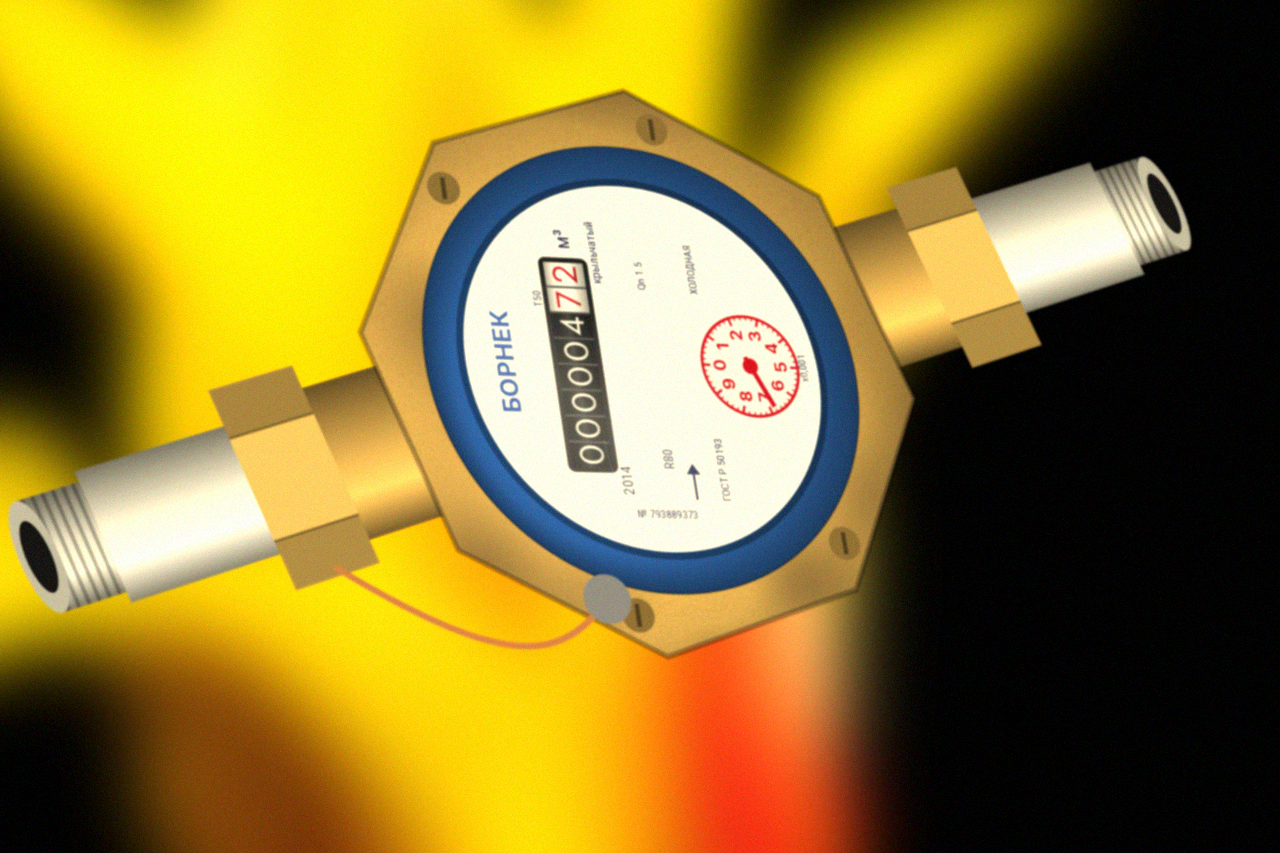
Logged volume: 4.726m³
